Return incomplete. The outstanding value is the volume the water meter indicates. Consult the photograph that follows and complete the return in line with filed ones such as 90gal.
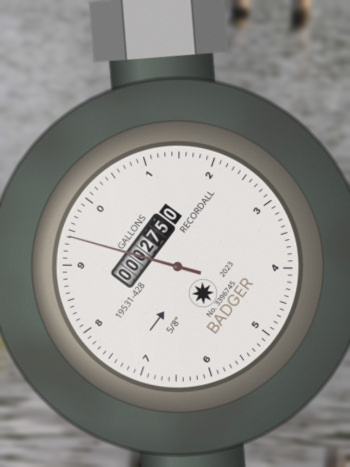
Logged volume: 2749.4gal
